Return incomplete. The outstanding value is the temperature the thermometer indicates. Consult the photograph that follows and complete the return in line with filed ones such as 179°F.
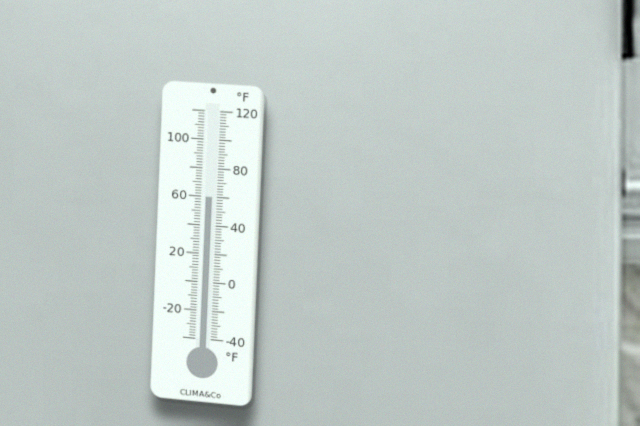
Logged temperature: 60°F
